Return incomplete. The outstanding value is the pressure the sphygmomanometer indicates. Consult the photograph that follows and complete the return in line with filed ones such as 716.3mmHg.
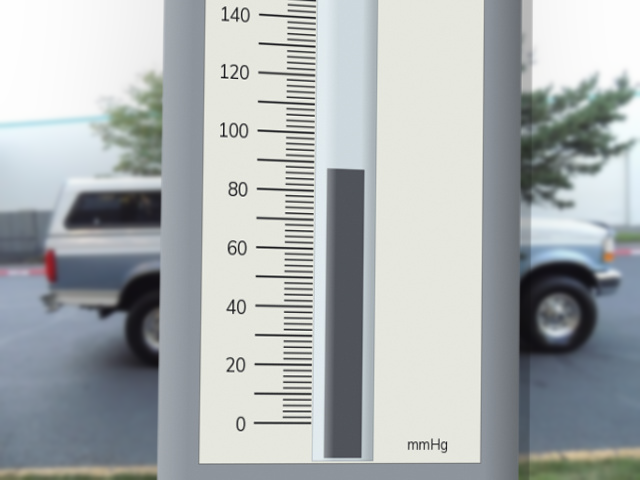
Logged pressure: 88mmHg
